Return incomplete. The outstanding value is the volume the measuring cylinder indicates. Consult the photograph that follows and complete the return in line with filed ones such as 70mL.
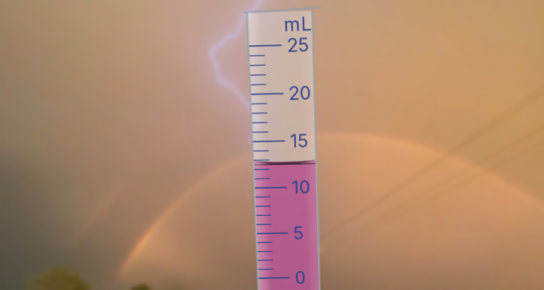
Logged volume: 12.5mL
